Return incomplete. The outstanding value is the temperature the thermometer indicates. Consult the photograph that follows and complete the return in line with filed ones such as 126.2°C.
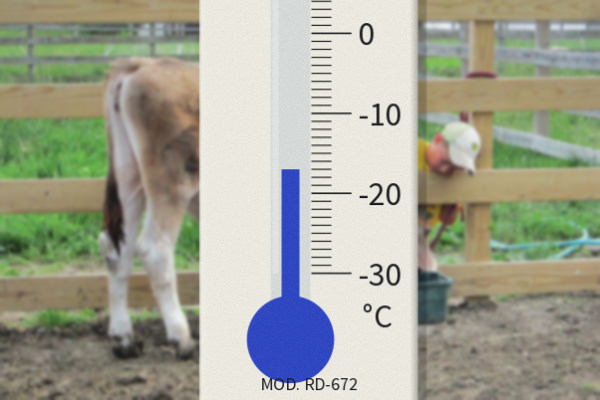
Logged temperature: -17°C
